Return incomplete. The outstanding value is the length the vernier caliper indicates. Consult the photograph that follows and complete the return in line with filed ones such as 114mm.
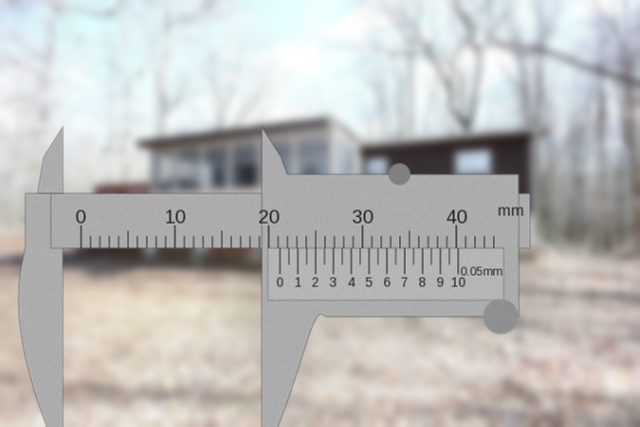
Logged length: 21.2mm
